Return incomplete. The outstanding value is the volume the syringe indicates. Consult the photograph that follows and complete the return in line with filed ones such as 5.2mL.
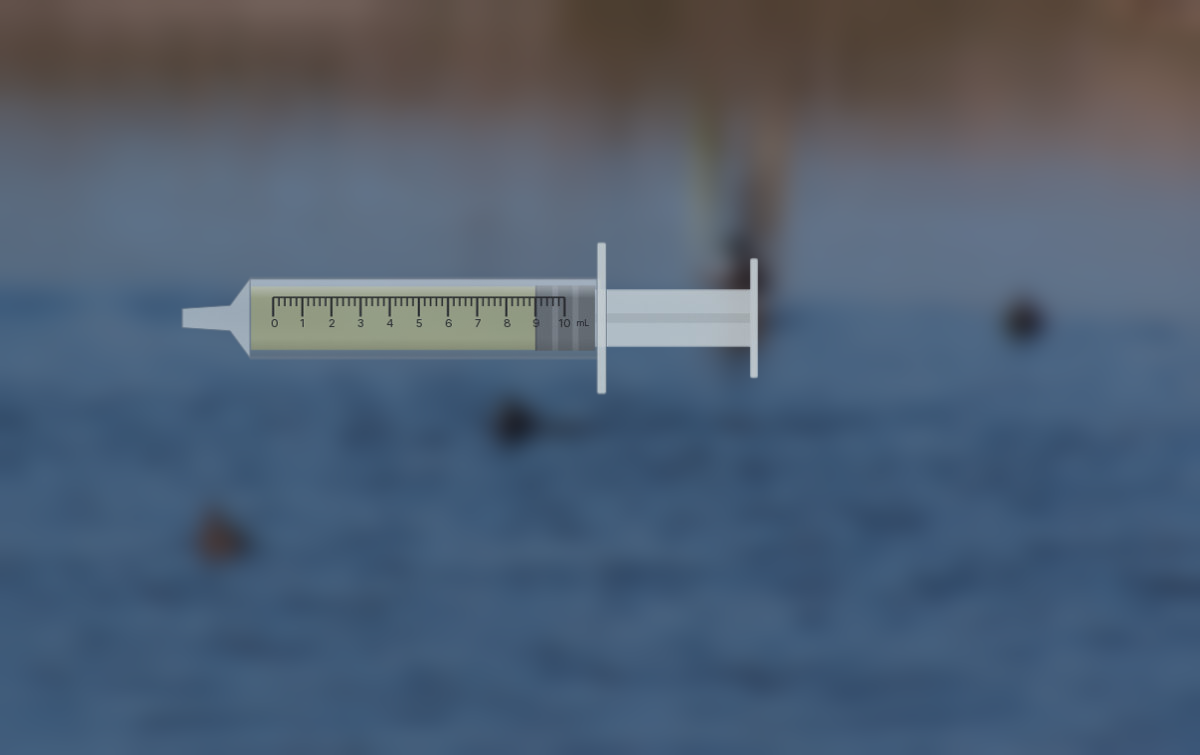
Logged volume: 9mL
